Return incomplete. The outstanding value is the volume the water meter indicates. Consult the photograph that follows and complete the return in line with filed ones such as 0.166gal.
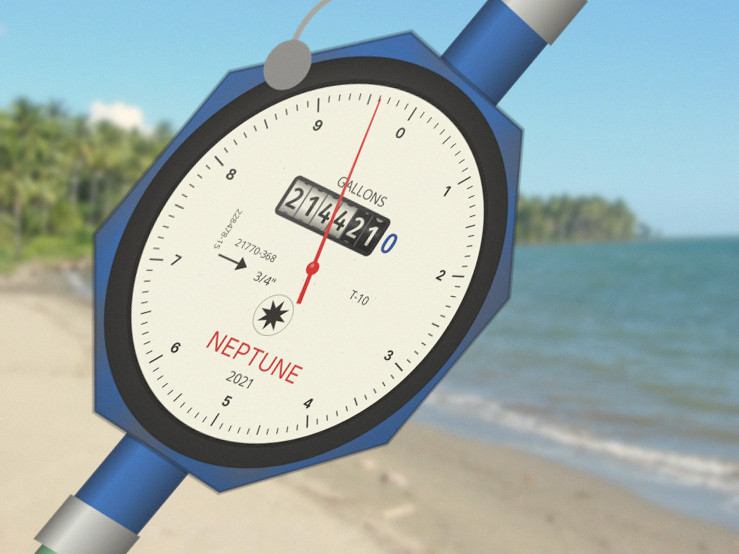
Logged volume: 2144209.6gal
